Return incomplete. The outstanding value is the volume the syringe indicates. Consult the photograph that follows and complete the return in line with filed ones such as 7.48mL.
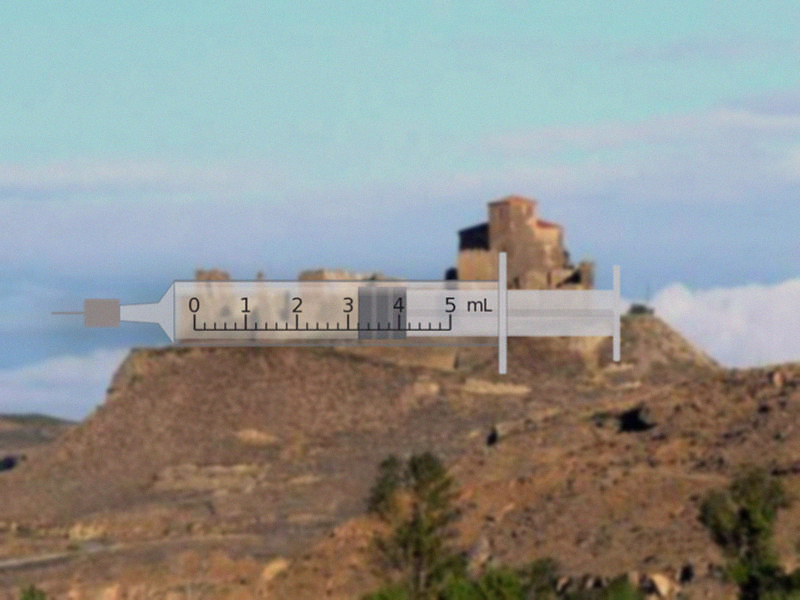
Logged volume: 3.2mL
